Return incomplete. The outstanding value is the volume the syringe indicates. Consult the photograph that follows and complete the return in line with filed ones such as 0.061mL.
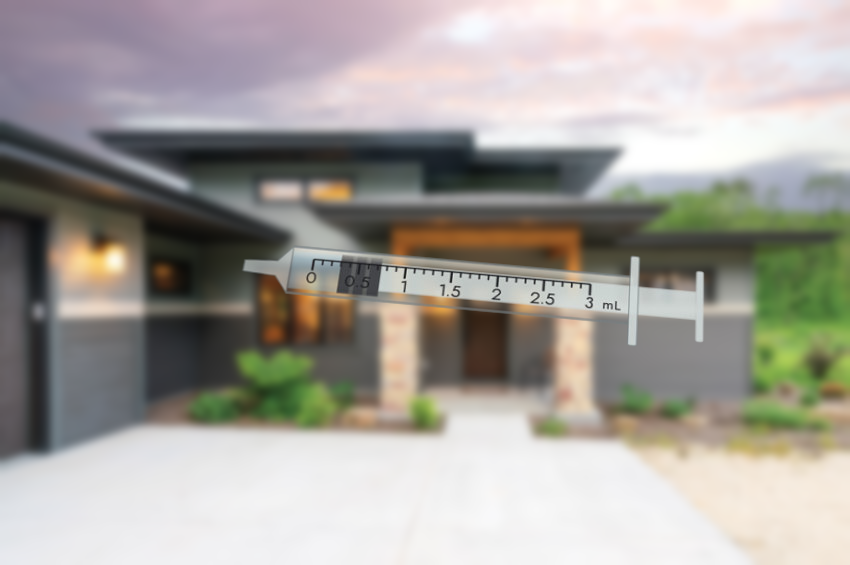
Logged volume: 0.3mL
